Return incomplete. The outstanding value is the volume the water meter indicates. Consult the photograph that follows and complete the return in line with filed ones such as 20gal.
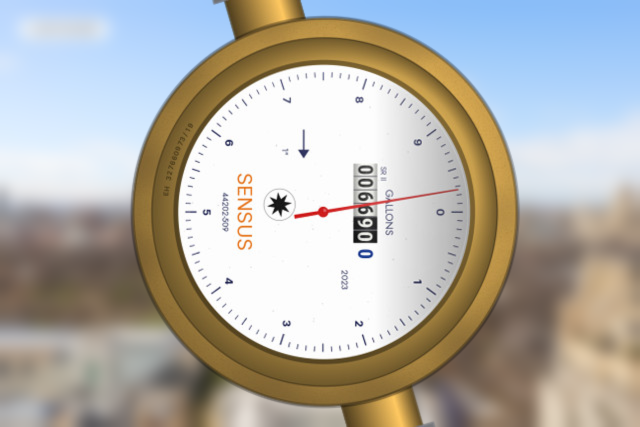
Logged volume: 66899.7gal
